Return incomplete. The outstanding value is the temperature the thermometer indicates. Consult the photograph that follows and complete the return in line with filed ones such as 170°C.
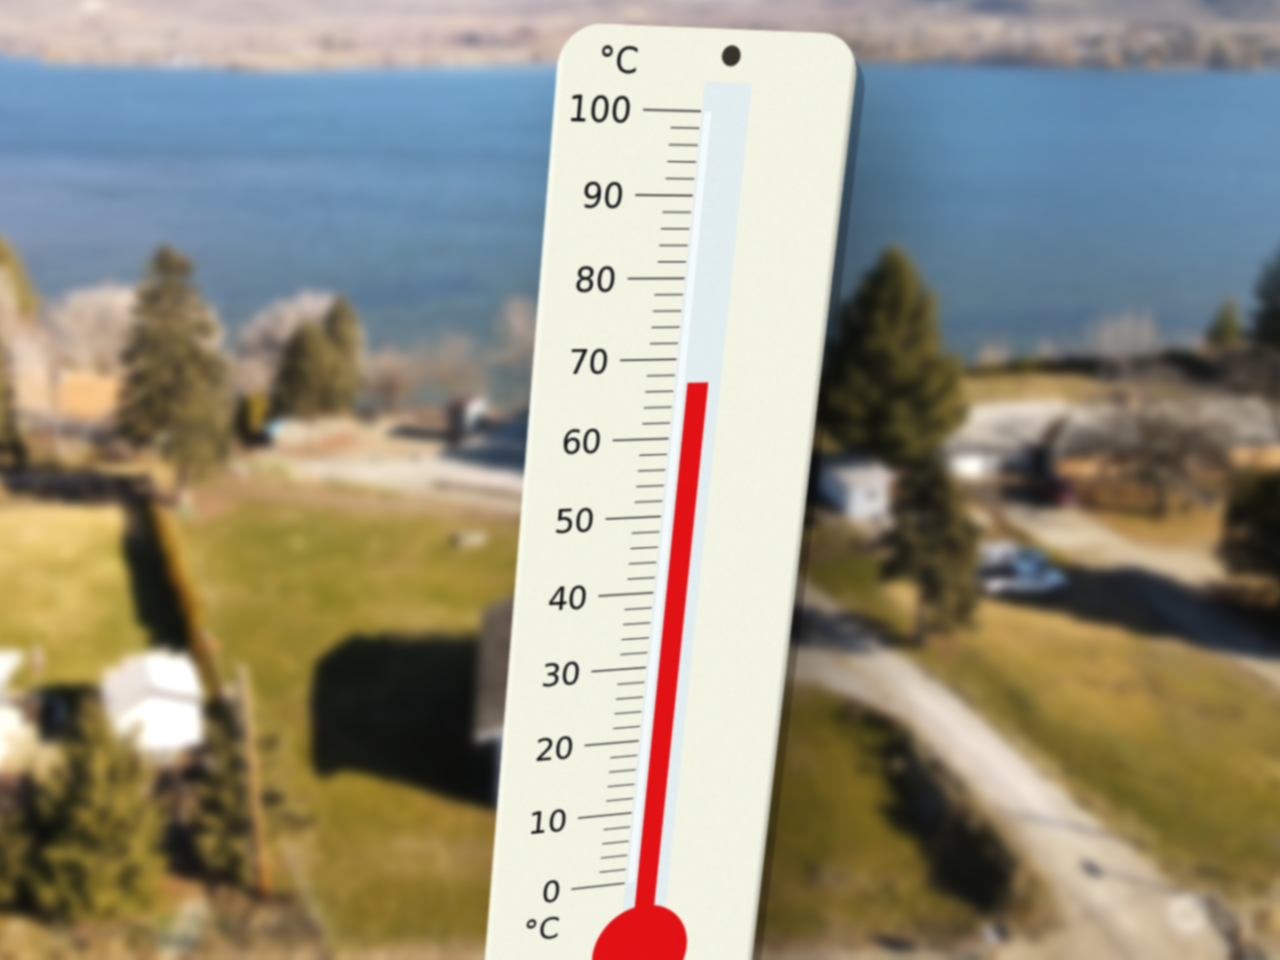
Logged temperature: 67°C
